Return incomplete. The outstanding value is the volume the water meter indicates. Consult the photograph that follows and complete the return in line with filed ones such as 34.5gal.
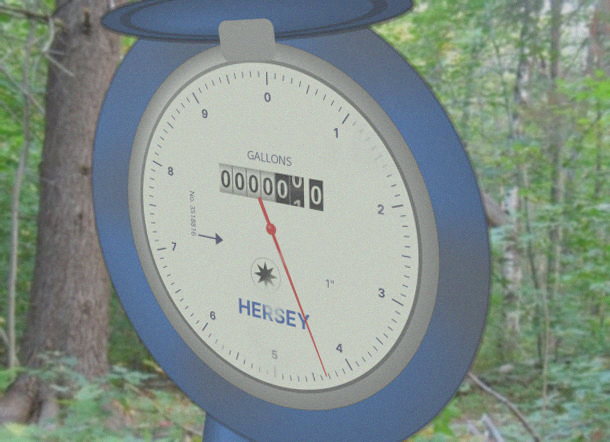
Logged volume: 4.3gal
